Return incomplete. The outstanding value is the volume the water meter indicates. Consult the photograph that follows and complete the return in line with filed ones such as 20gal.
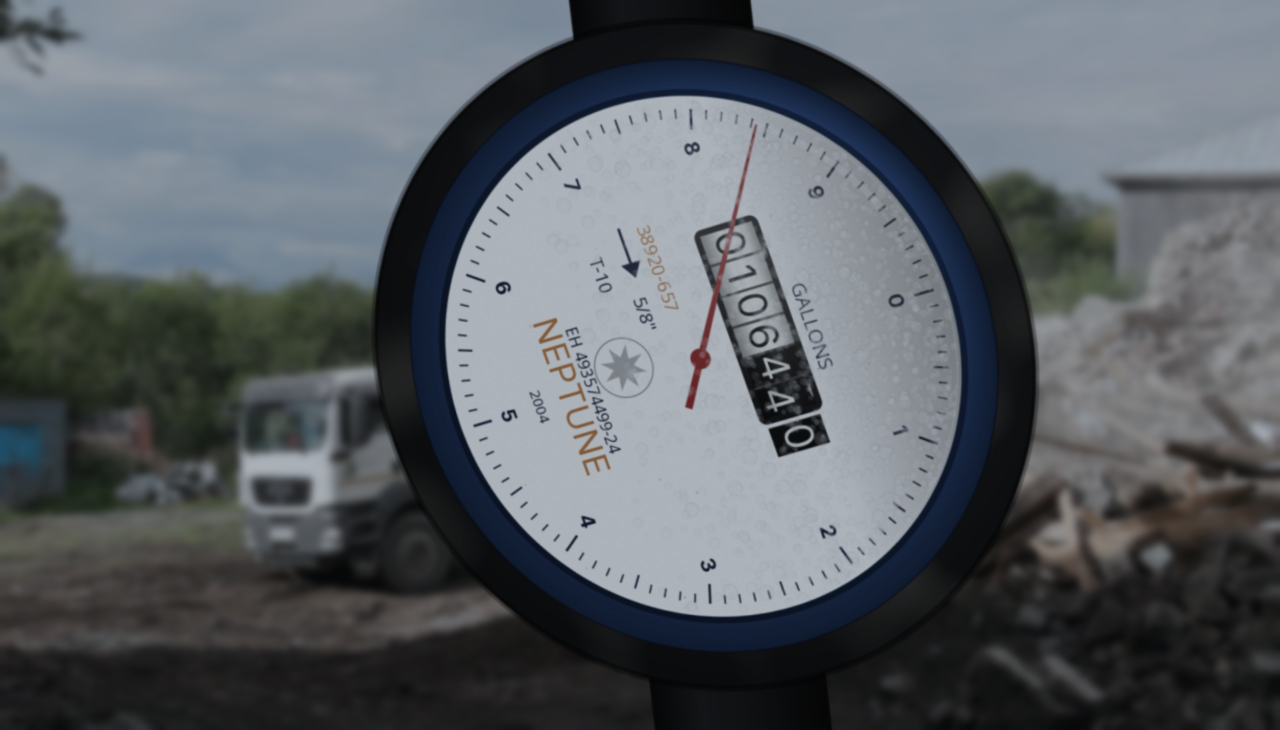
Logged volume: 106438.4gal
